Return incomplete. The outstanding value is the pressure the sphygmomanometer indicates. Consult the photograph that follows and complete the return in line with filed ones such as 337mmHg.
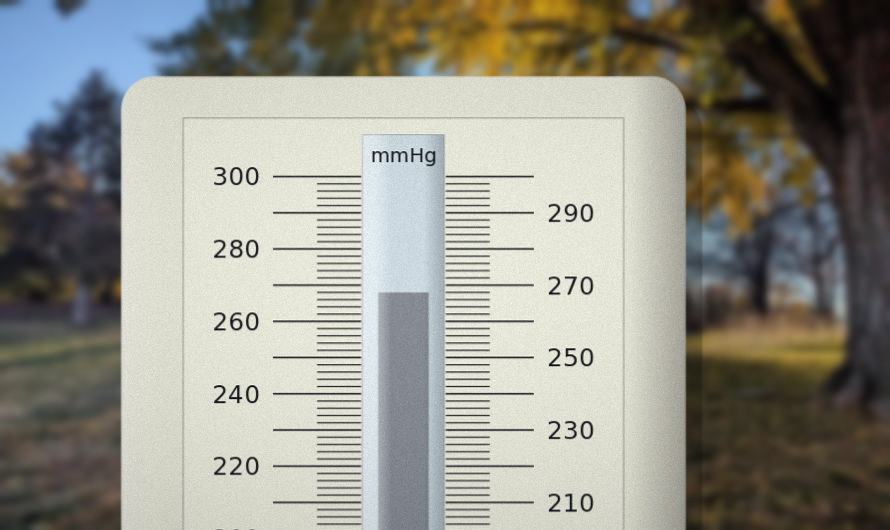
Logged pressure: 268mmHg
